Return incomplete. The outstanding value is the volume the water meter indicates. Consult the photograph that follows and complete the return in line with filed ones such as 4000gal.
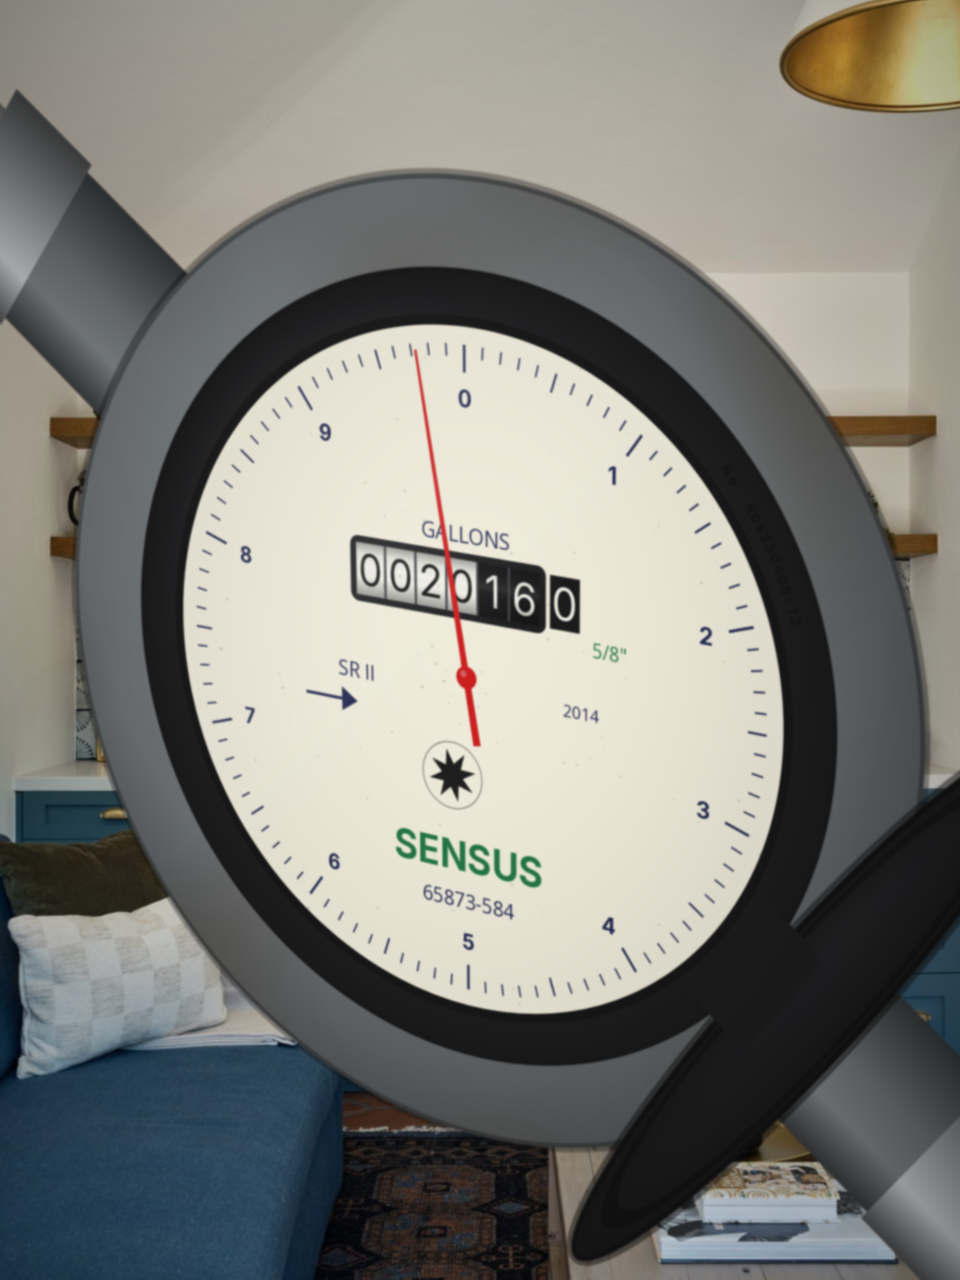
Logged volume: 20159.7gal
